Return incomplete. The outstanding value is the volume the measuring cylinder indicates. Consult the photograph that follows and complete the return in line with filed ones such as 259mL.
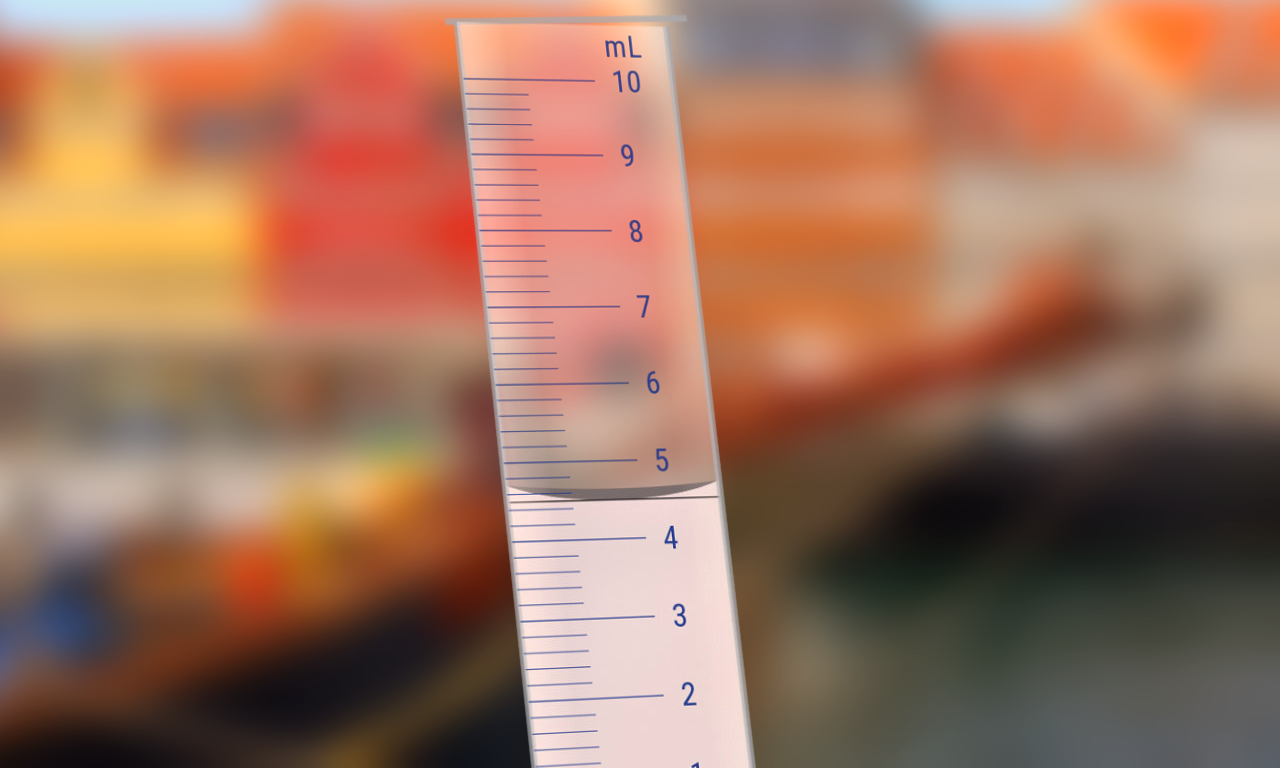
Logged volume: 4.5mL
